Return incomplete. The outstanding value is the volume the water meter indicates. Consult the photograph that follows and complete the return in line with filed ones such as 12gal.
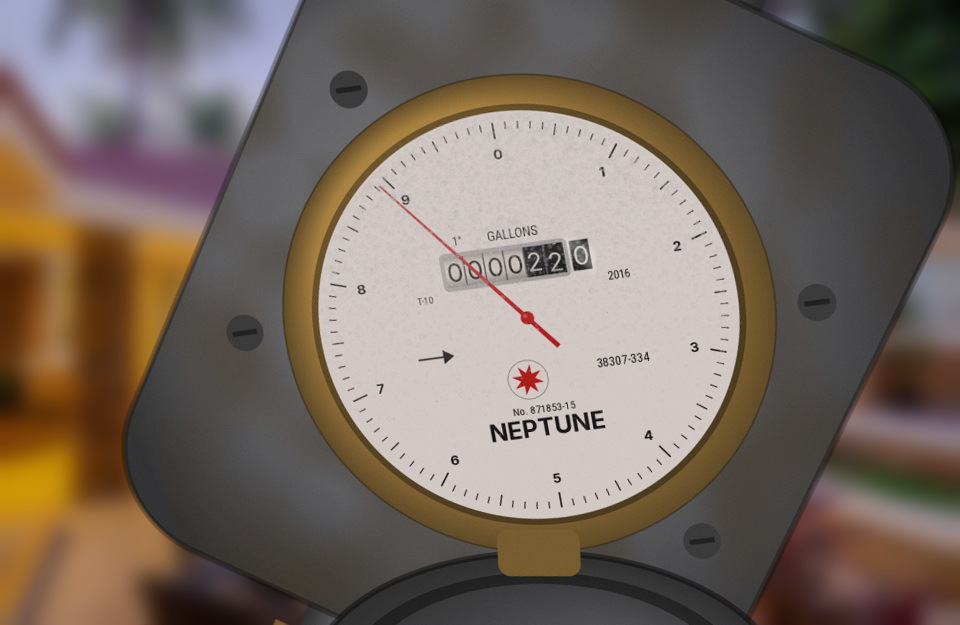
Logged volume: 218.9gal
